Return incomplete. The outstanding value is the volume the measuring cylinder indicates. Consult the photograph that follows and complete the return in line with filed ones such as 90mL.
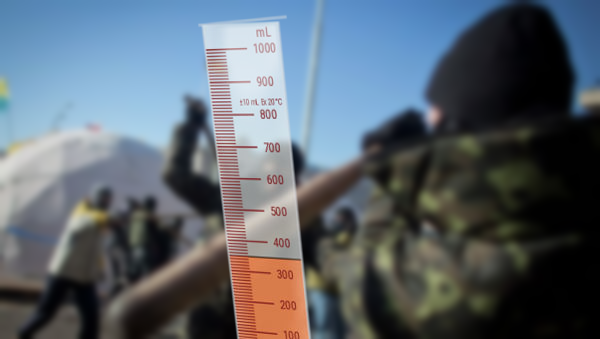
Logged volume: 350mL
